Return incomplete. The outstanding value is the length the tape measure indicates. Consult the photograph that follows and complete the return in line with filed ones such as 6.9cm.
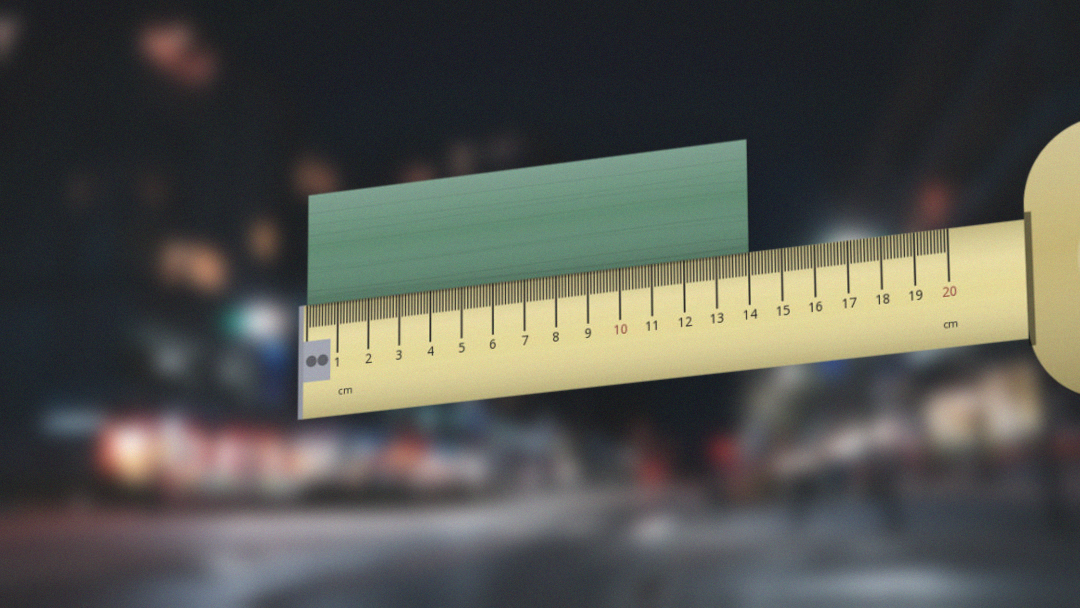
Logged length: 14cm
